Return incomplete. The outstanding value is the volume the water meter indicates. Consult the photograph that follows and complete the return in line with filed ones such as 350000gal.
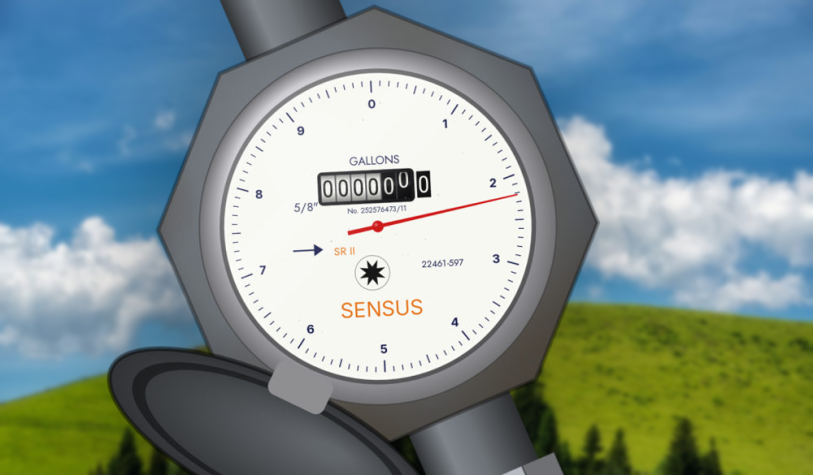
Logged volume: 2.2gal
